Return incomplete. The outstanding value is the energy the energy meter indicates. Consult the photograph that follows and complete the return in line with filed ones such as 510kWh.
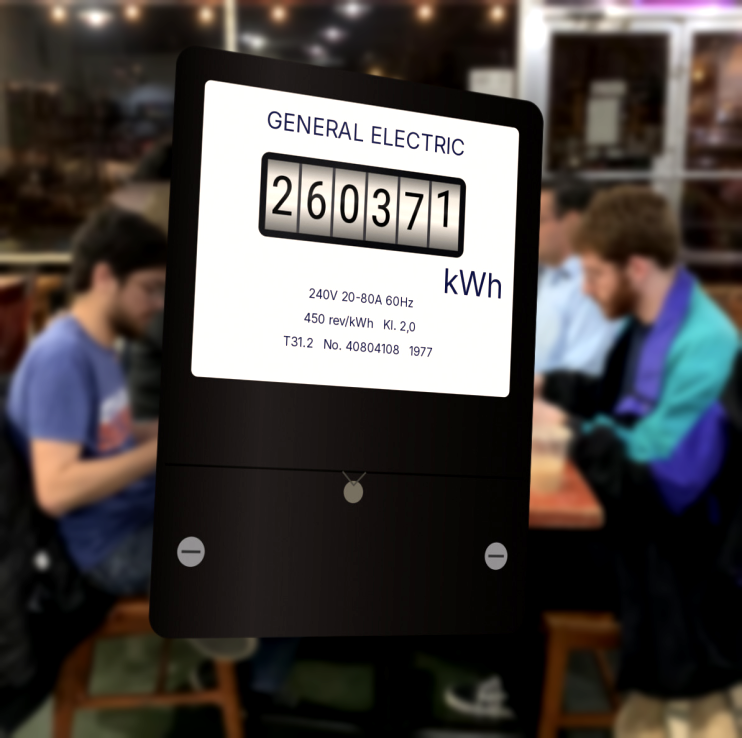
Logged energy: 260371kWh
